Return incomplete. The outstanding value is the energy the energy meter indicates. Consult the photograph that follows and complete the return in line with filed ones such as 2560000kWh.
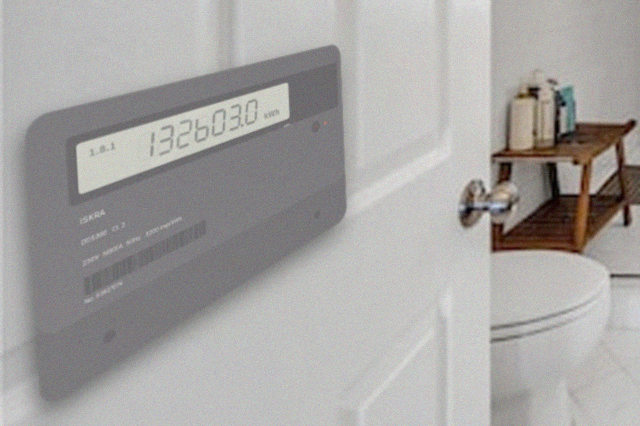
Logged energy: 132603.0kWh
